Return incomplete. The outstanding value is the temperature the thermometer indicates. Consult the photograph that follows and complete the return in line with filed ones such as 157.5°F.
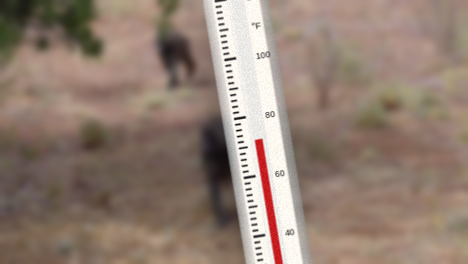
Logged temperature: 72°F
